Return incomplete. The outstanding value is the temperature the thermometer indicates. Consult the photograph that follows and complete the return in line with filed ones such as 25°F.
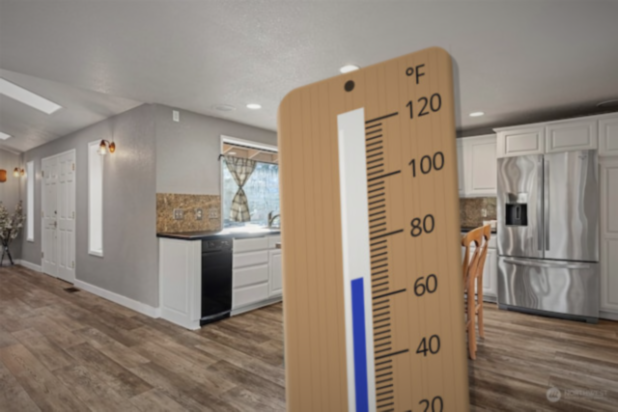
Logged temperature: 68°F
